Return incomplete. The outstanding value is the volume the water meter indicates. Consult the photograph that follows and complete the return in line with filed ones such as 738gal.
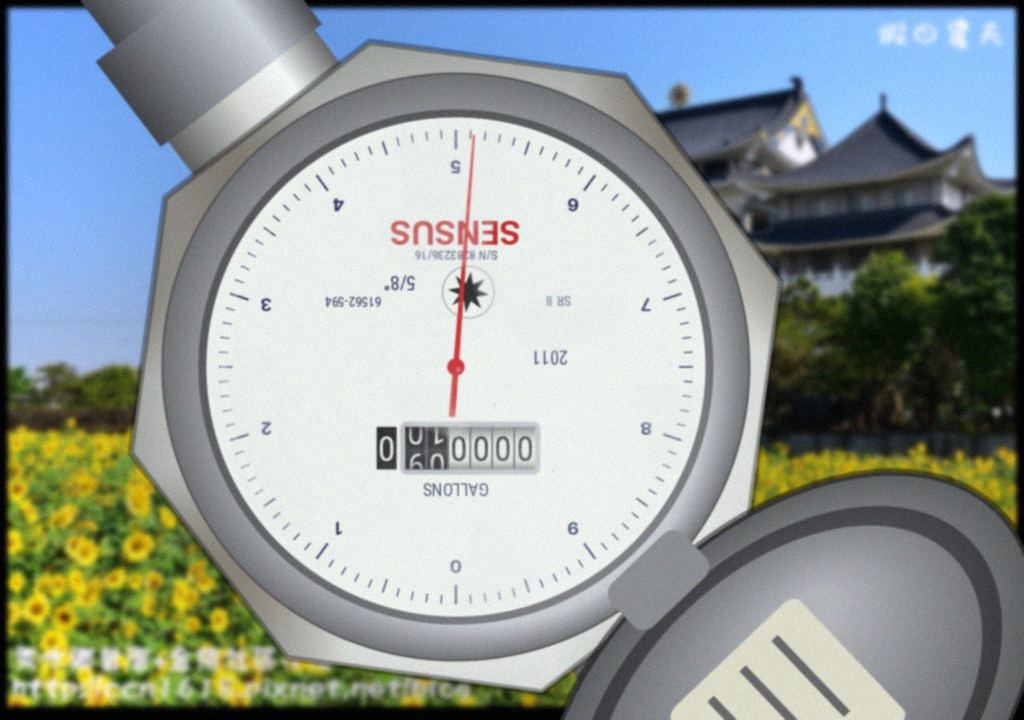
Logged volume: 95.1gal
